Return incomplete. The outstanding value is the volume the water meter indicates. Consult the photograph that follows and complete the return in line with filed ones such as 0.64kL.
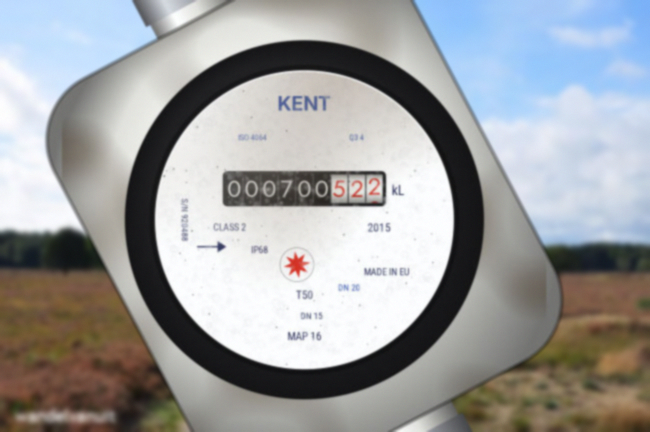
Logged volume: 700.522kL
